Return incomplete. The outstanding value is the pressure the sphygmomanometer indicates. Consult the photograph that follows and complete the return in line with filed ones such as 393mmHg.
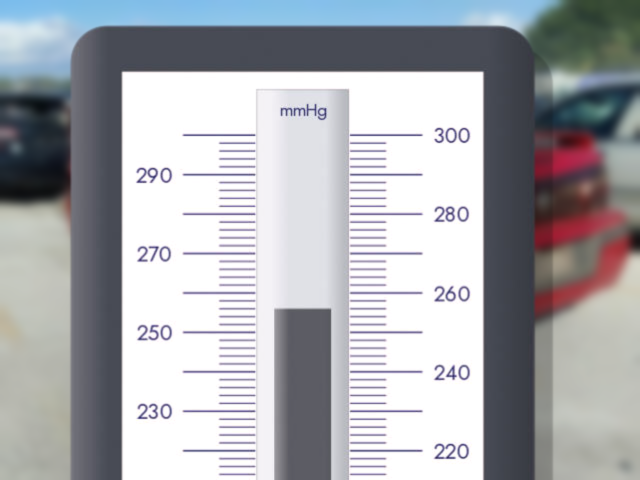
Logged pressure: 256mmHg
